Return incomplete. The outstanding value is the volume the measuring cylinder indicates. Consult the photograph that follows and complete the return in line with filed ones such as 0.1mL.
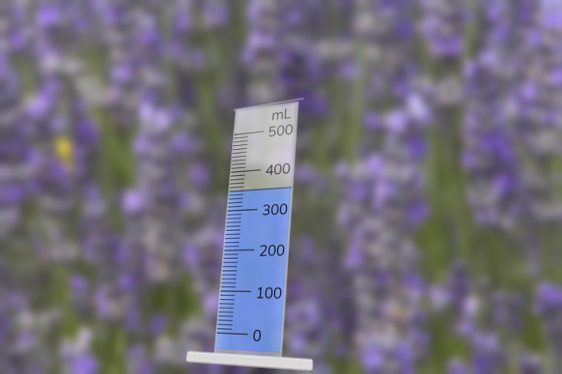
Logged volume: 350mL
